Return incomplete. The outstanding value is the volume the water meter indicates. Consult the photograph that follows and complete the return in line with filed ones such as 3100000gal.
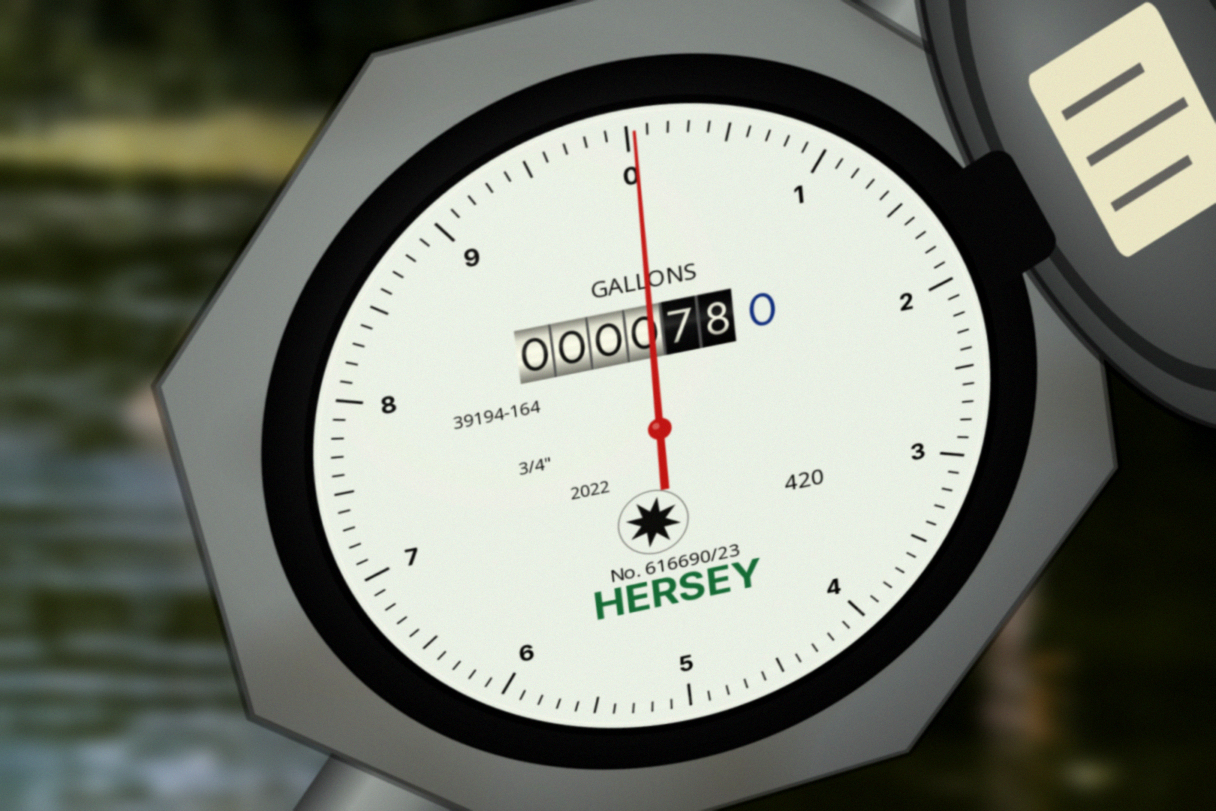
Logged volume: 780.0gal
